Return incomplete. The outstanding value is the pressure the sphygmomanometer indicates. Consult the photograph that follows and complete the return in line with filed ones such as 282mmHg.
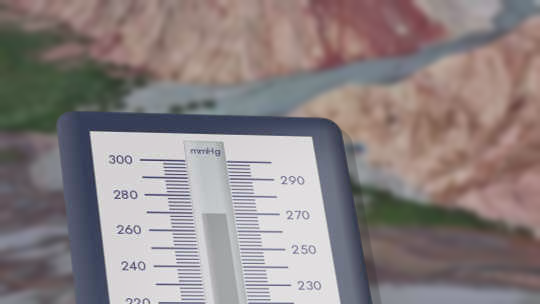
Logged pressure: 270mmHg
